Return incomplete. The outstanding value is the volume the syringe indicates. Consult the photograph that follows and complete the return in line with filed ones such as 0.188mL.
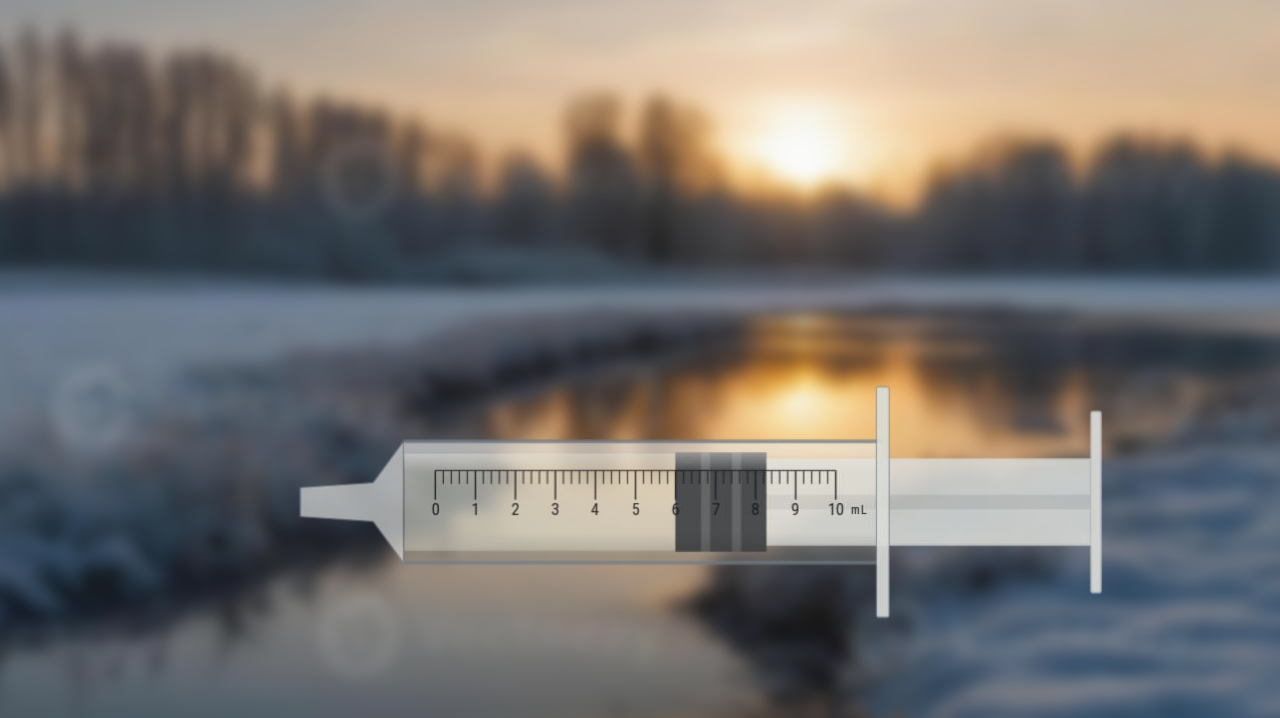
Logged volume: 6mL
